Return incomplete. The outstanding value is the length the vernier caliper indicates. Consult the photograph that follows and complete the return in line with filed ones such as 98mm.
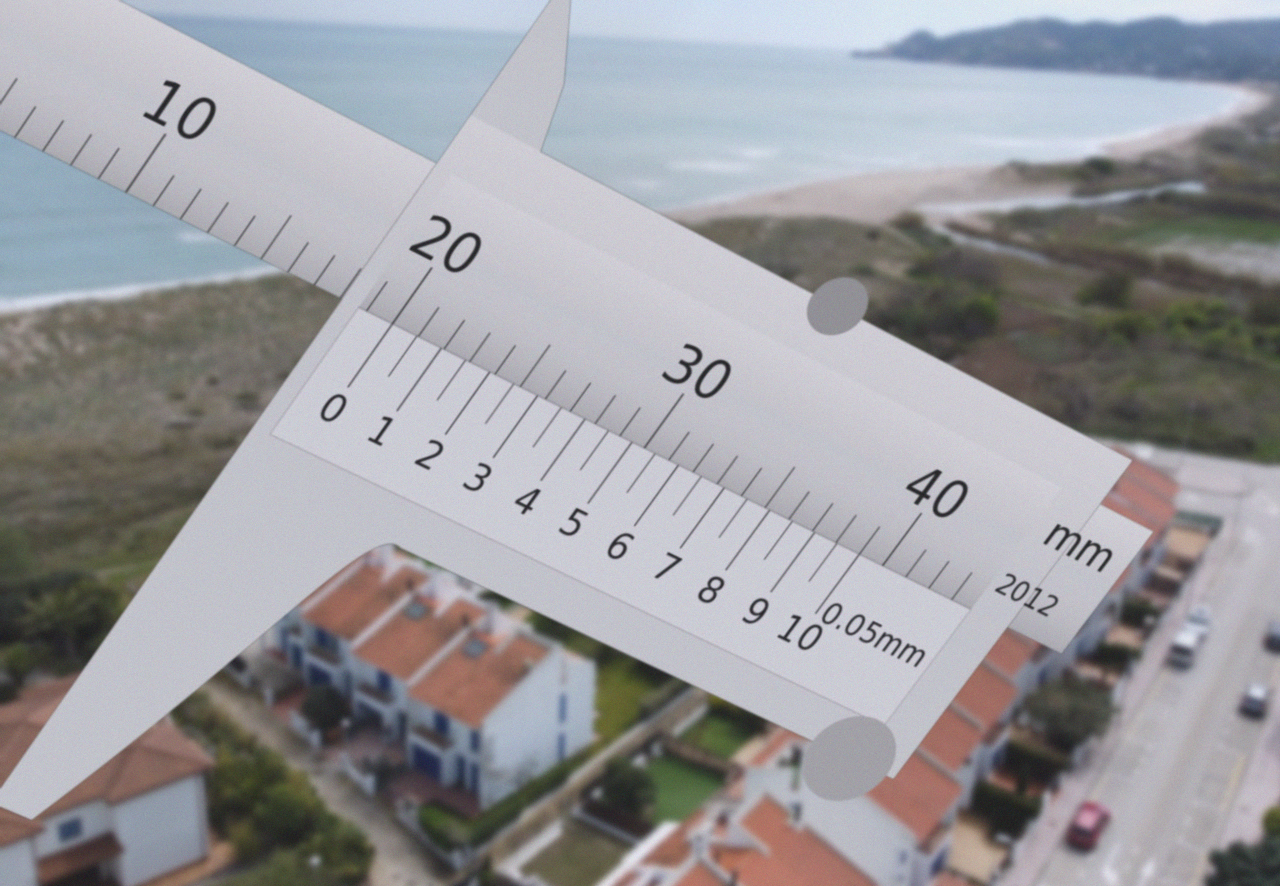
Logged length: 20.0mm
